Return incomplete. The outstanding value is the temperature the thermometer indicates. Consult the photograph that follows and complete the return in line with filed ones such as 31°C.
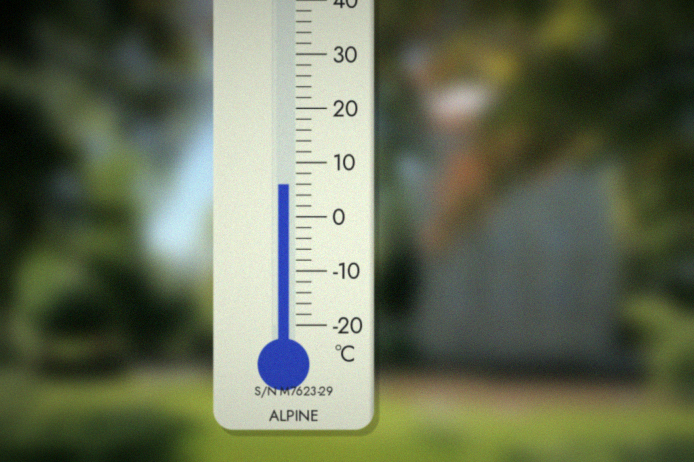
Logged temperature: 6°C
